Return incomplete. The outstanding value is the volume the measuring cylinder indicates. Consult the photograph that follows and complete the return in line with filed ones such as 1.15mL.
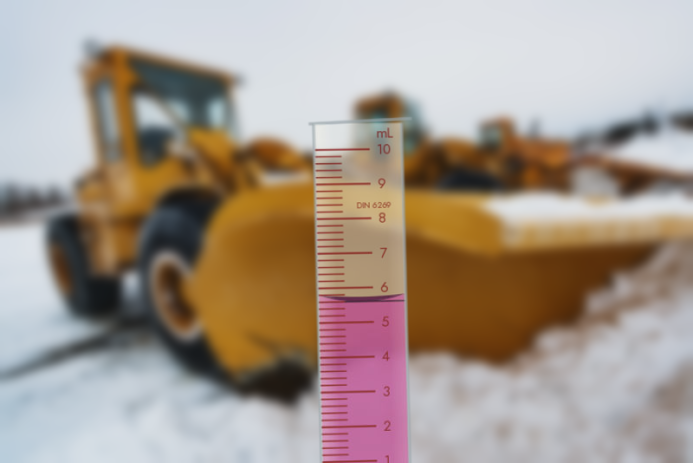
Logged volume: 5.6mL
